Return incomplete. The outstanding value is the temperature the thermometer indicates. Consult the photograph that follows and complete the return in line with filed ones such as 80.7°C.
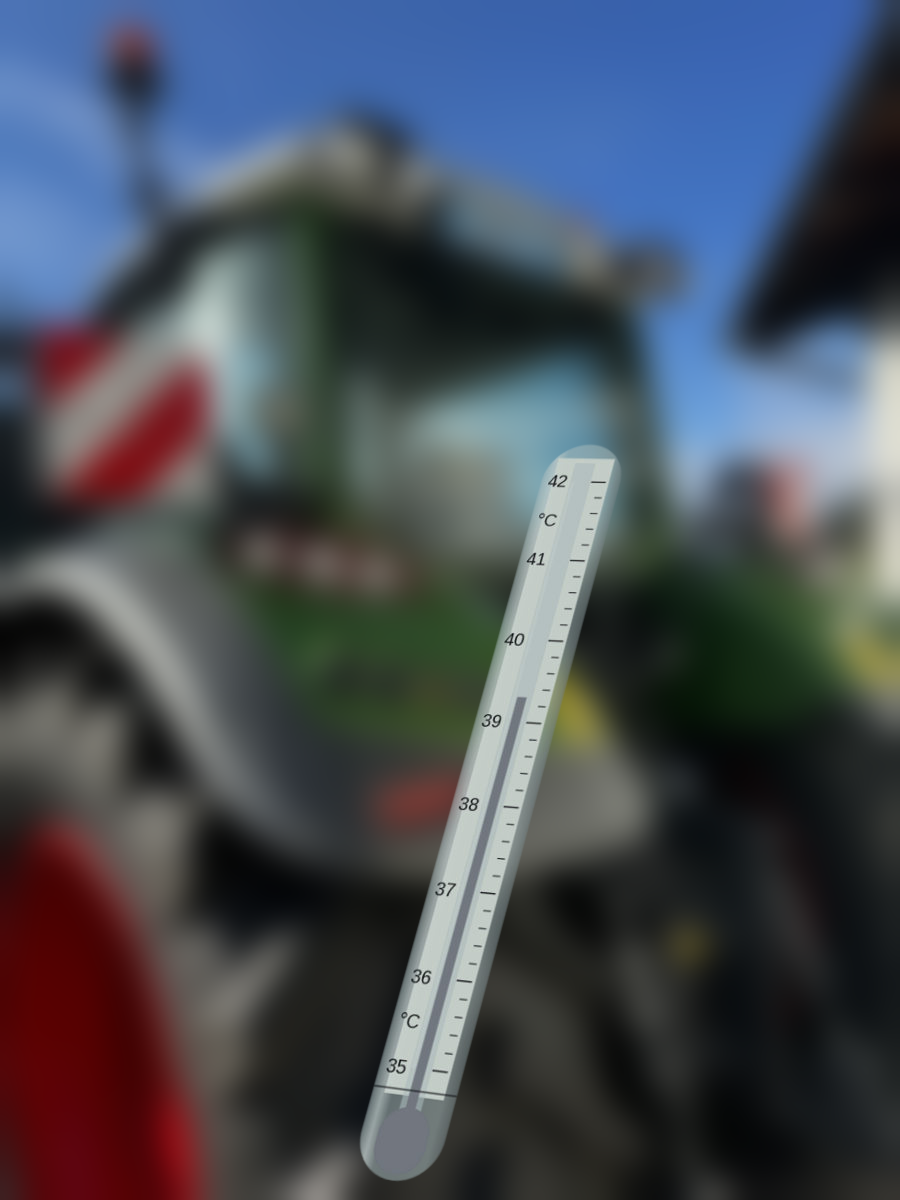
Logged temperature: 39.3°C
